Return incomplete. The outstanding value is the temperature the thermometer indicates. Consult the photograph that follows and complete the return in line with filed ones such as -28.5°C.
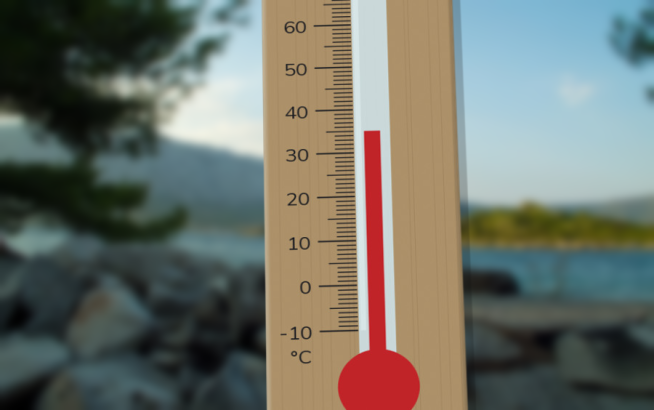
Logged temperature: 35°C
